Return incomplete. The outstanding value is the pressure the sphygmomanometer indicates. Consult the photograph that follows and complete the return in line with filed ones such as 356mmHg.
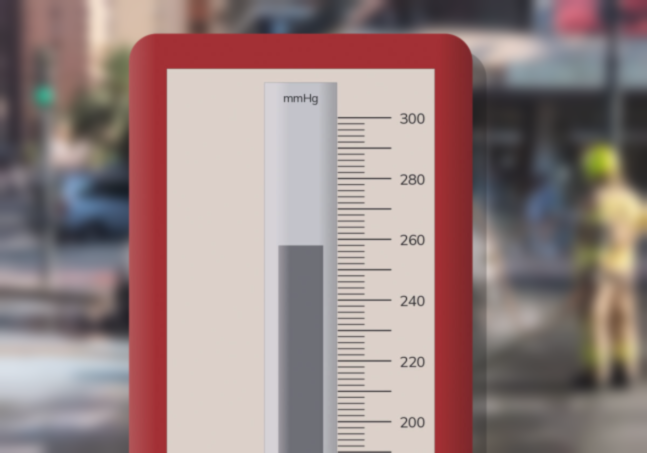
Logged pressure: 258mmHg
